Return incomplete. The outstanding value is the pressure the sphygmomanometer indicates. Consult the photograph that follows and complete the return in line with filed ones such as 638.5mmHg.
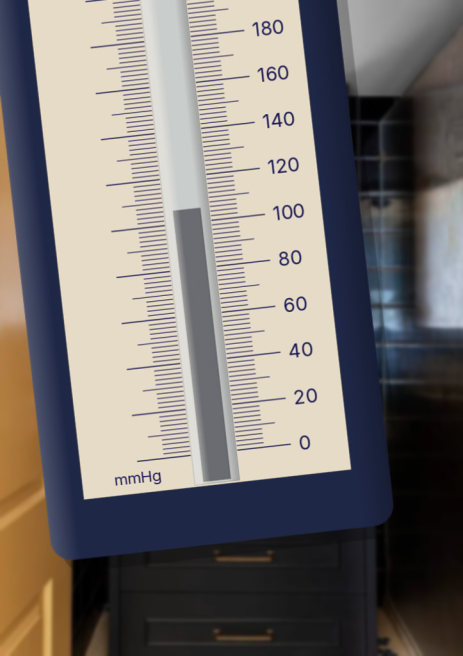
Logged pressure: 106mmHg
